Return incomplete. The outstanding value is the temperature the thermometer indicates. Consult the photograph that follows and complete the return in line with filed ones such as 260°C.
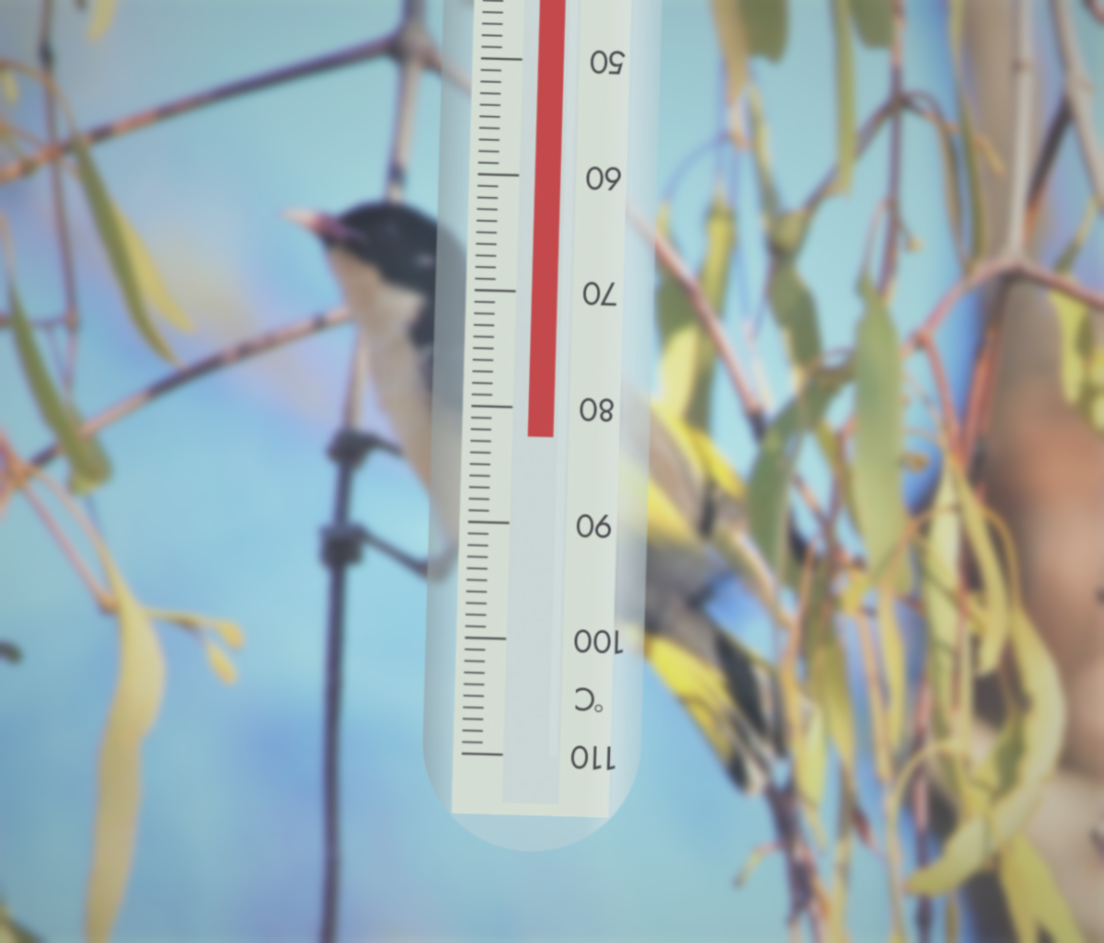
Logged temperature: 82.5°C
